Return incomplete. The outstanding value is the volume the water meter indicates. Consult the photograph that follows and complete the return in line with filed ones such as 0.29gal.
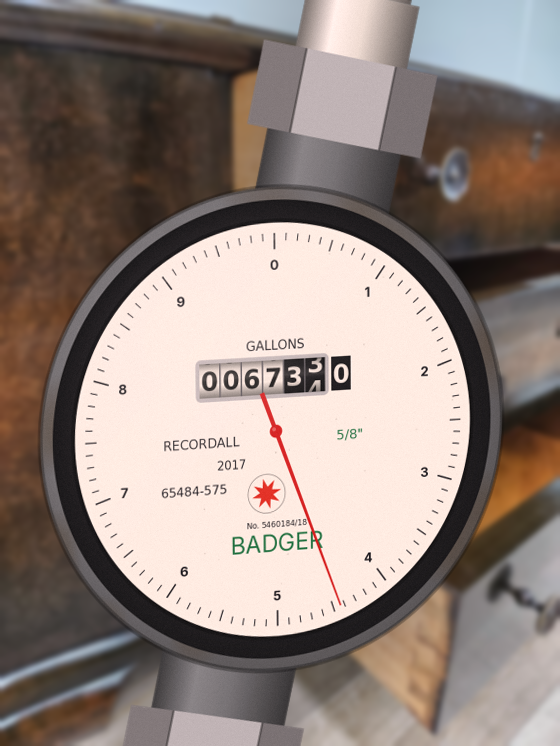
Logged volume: 67334.4gal
